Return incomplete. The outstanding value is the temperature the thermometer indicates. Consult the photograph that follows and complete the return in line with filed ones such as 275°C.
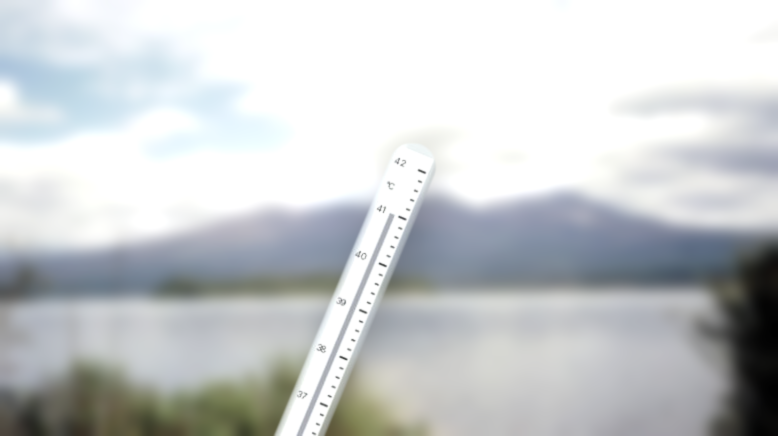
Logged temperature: 41°C
